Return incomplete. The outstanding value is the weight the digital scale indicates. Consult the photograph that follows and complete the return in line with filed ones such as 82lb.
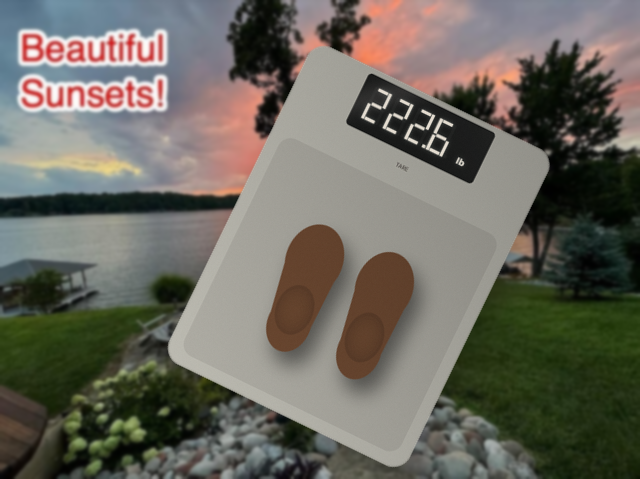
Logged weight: 222.6lb
